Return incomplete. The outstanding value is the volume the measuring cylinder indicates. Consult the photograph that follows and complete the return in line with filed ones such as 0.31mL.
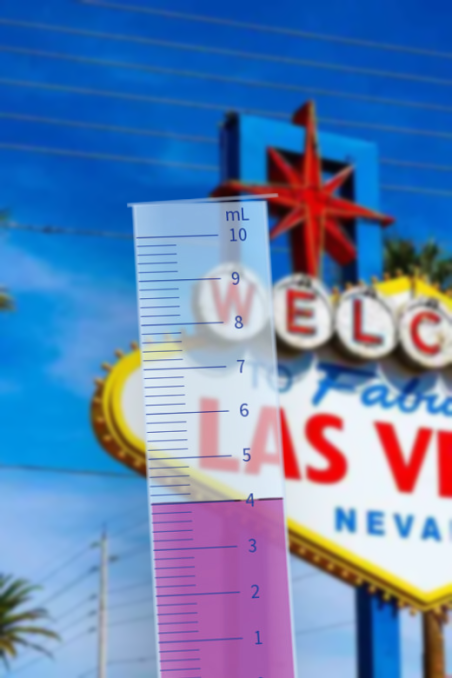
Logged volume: 4mL
